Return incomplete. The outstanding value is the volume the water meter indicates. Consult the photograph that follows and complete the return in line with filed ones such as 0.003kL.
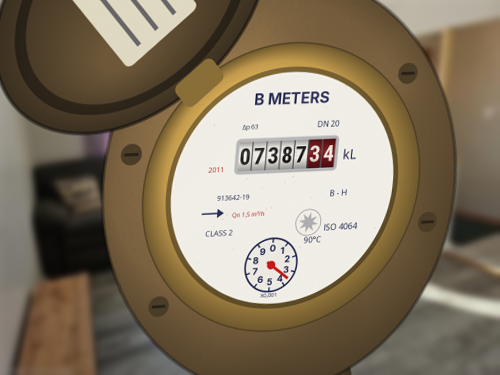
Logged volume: 7387.343kL
